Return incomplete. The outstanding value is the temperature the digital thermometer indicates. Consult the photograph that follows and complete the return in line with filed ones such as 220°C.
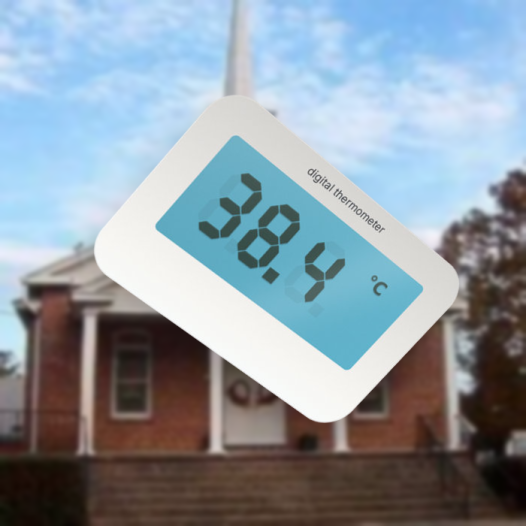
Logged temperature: 38.4°C
